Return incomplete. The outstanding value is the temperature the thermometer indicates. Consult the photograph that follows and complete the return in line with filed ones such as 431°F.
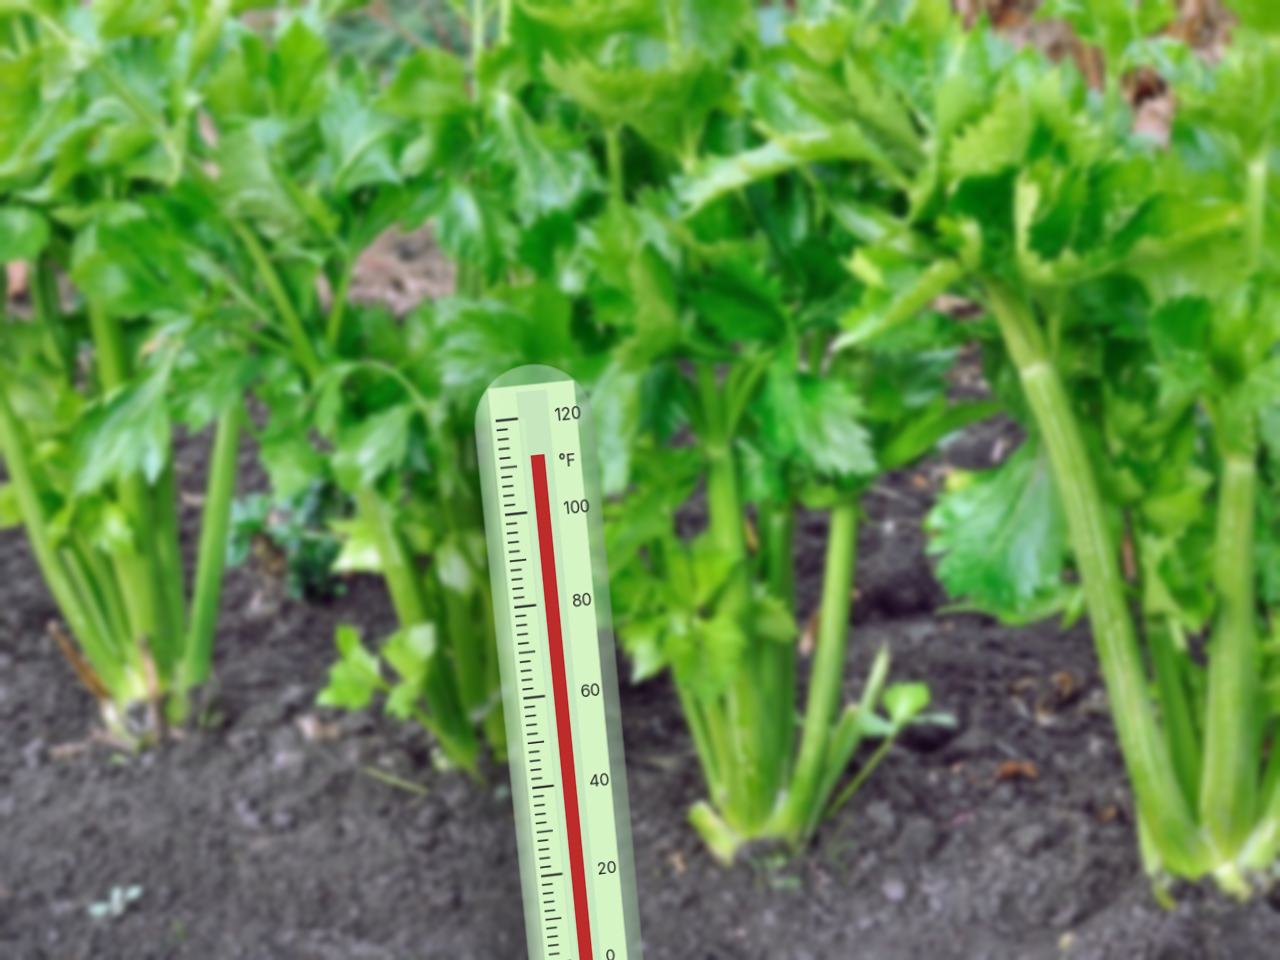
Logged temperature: 112°F
